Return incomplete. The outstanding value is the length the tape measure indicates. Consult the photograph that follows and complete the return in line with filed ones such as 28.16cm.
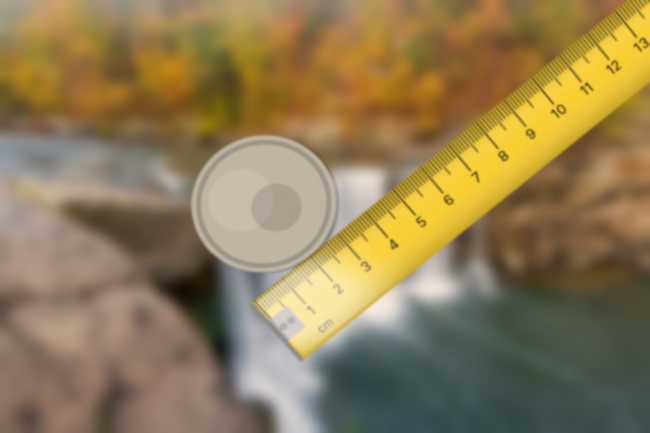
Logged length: 4cm
